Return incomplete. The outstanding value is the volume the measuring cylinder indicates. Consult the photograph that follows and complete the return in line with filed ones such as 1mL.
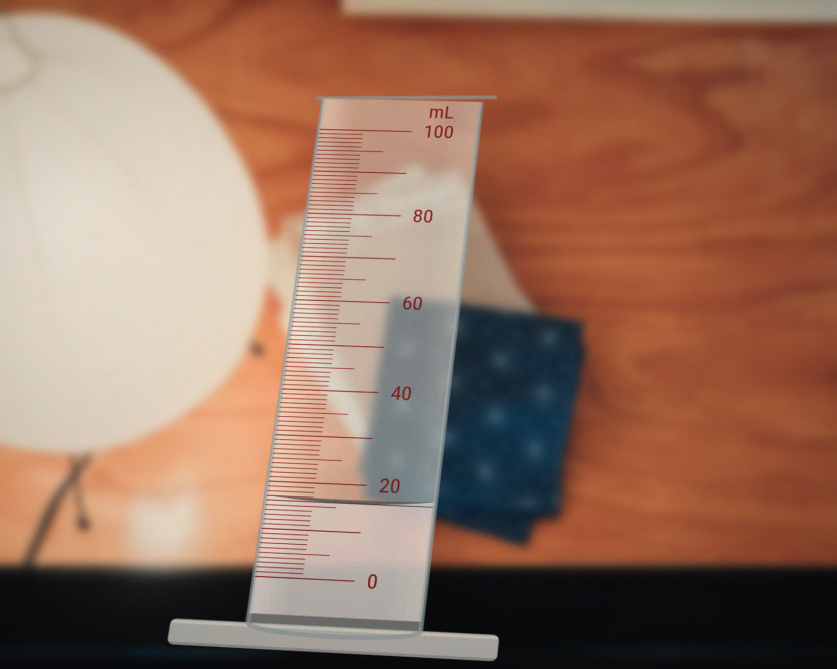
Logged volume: 16mL
